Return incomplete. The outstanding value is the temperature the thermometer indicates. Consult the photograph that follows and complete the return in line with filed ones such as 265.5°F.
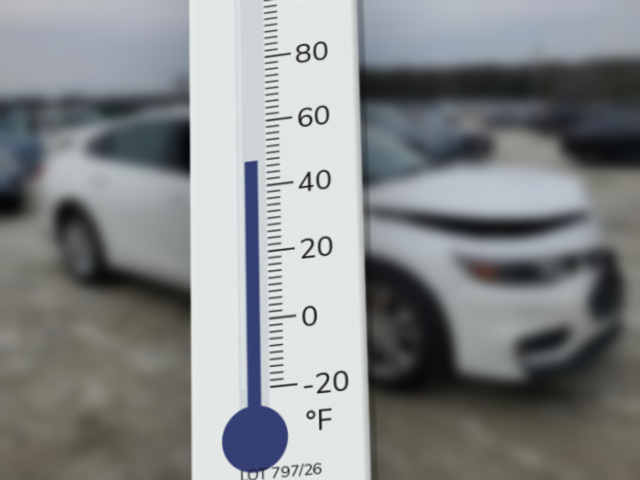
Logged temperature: 48°F
